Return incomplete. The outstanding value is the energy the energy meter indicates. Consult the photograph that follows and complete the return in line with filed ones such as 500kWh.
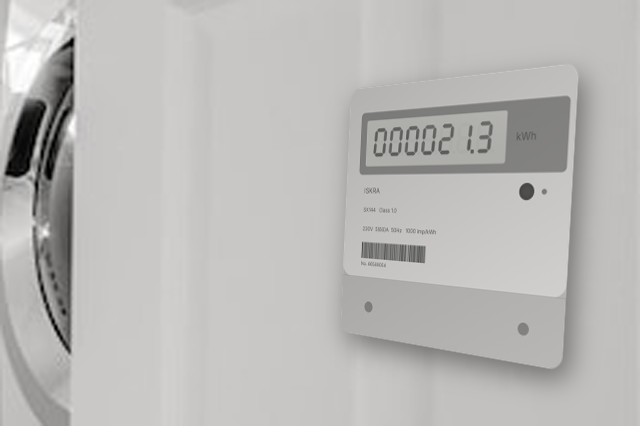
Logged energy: 21.3kWh
